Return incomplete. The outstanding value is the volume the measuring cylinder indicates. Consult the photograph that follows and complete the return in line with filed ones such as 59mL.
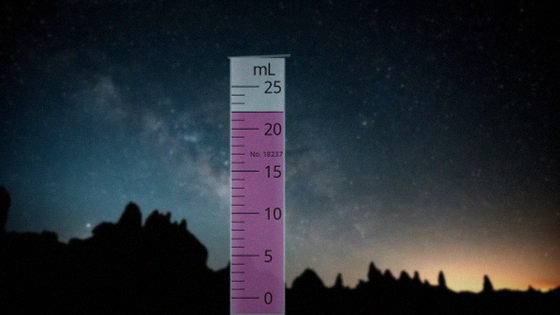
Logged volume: 22mL
